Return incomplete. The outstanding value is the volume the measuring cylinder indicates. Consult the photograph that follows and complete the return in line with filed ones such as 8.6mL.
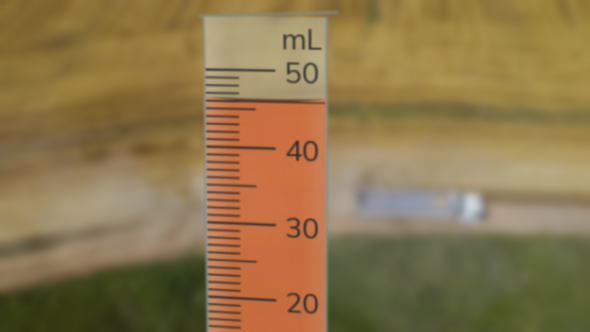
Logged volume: 46mL
